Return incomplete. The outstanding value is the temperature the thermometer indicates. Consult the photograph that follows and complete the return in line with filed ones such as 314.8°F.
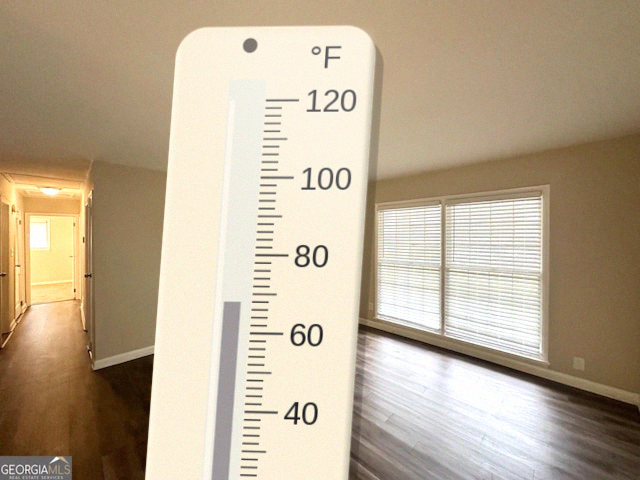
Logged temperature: 68°F
